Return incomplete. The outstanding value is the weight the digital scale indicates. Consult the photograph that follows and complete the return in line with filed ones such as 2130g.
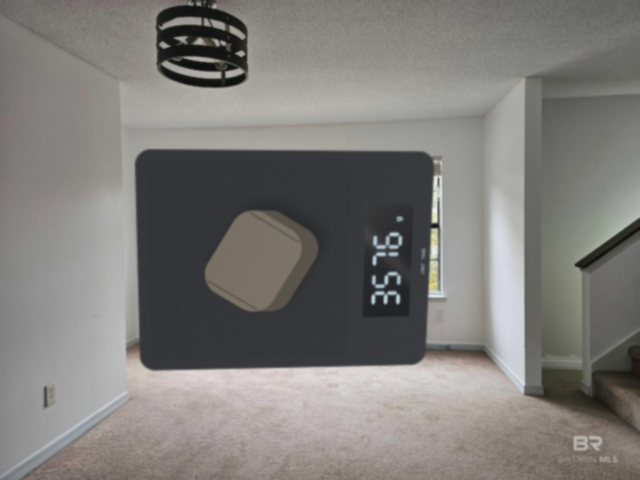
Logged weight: 3576g
